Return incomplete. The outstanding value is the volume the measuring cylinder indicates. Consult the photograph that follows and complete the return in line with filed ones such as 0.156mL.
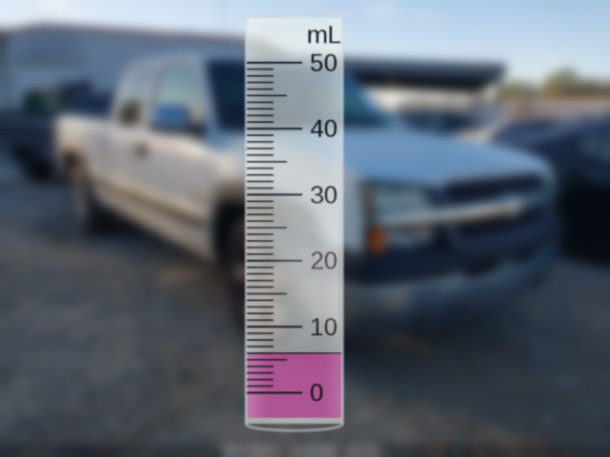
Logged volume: 6mL
